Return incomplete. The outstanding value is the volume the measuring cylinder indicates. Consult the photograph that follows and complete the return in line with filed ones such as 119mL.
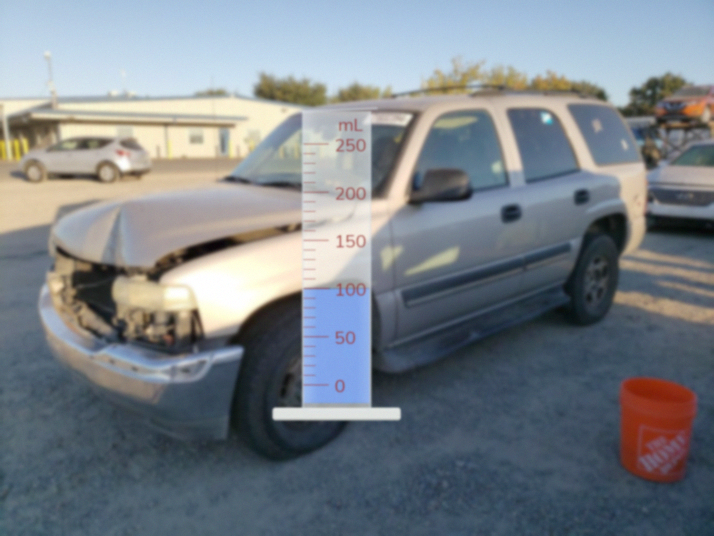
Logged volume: 100mL
